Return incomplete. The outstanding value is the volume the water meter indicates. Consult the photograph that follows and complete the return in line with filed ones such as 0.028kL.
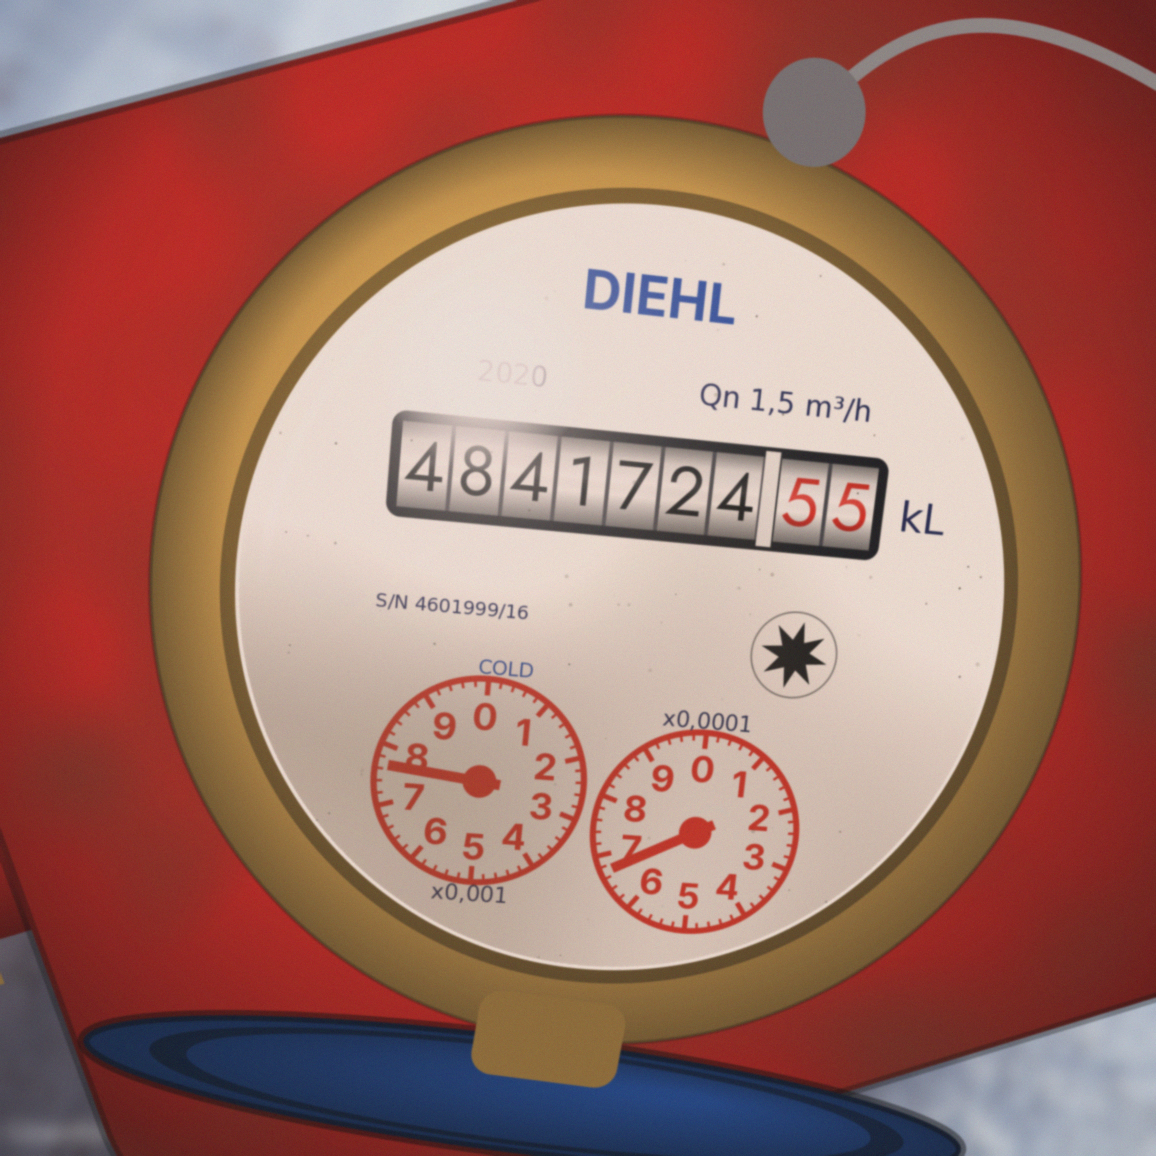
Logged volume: 4841724.5576kL
